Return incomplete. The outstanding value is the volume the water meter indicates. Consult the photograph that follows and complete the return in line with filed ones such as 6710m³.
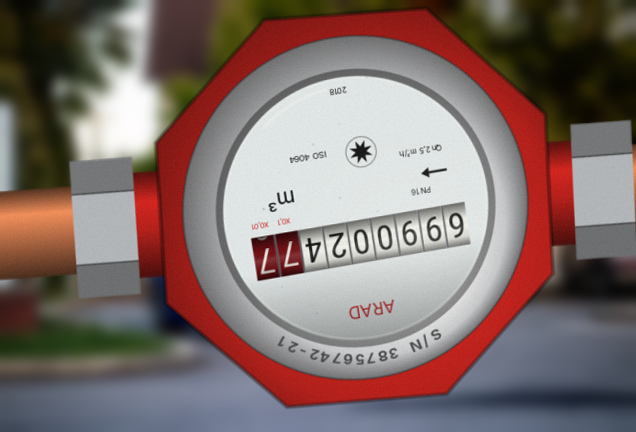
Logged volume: 6990024.77m³
